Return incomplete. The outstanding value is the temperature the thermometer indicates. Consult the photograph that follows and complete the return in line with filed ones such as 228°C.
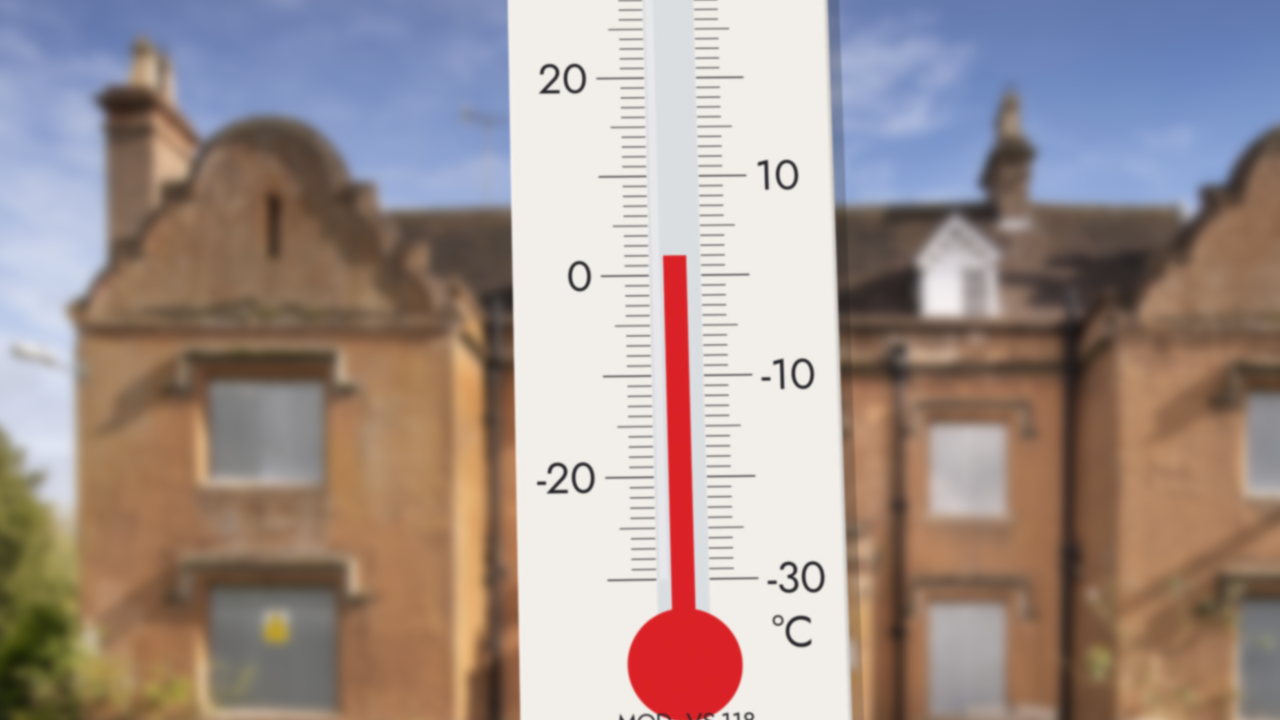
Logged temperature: 2°C
